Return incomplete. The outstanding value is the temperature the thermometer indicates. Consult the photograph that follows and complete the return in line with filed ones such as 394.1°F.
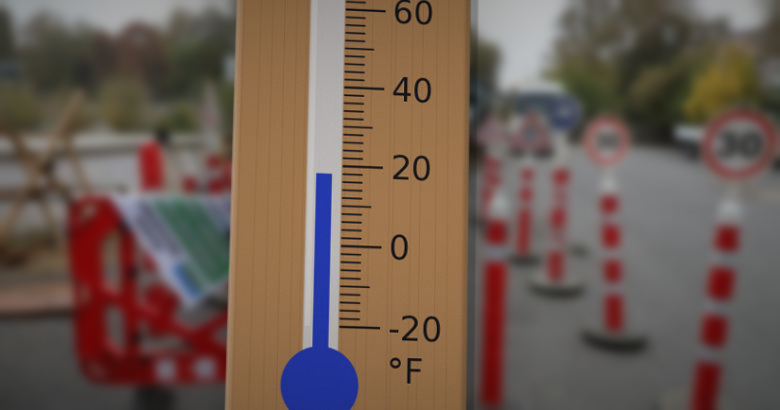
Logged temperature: 18°F
